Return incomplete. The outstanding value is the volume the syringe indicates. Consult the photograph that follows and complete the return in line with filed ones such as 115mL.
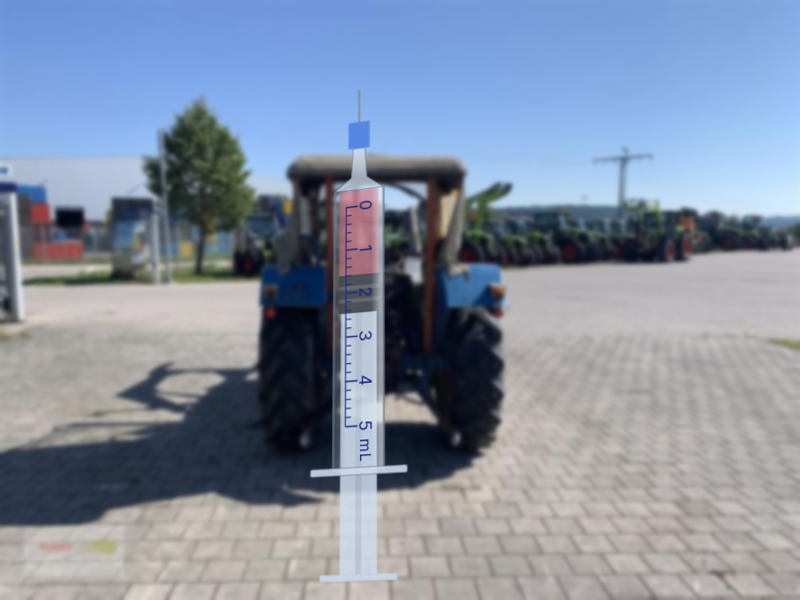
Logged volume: 1.6mL
